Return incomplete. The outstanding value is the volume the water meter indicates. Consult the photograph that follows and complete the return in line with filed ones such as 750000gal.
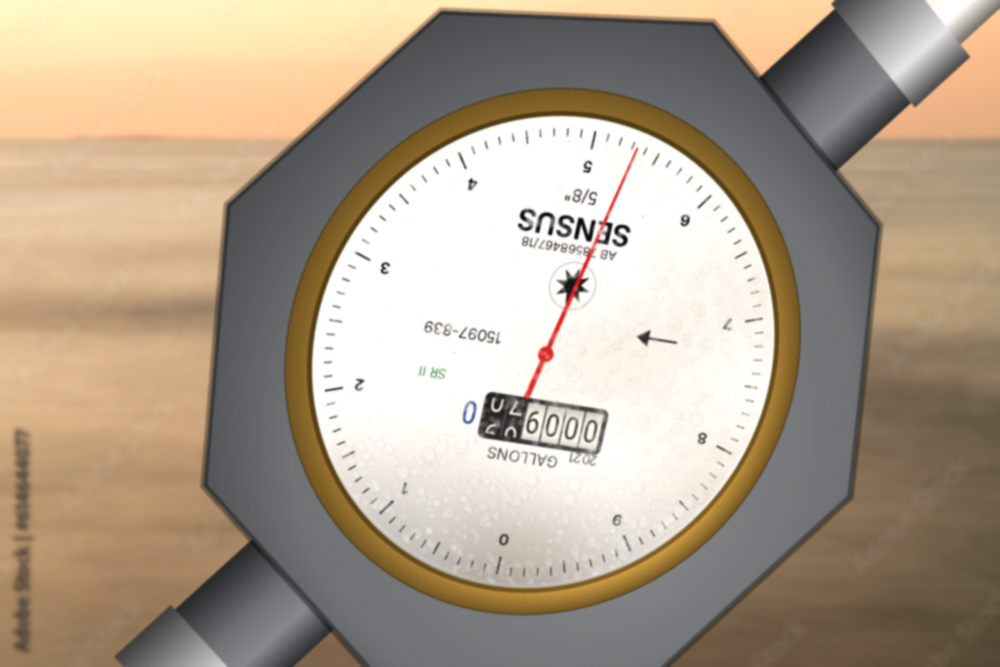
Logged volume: 9695.3gal
